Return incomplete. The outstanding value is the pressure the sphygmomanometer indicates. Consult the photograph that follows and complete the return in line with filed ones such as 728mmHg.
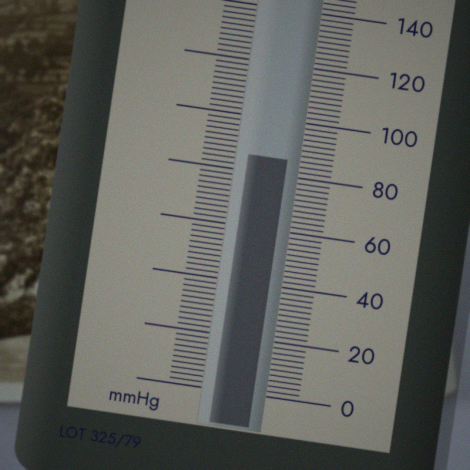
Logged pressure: 86mmHg
